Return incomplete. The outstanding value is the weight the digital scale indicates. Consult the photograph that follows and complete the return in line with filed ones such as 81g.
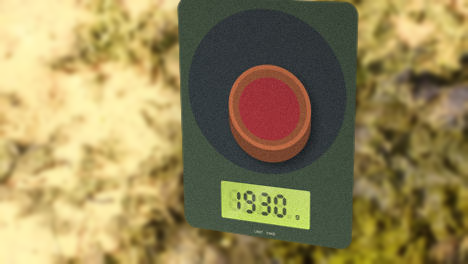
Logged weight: 1930g
